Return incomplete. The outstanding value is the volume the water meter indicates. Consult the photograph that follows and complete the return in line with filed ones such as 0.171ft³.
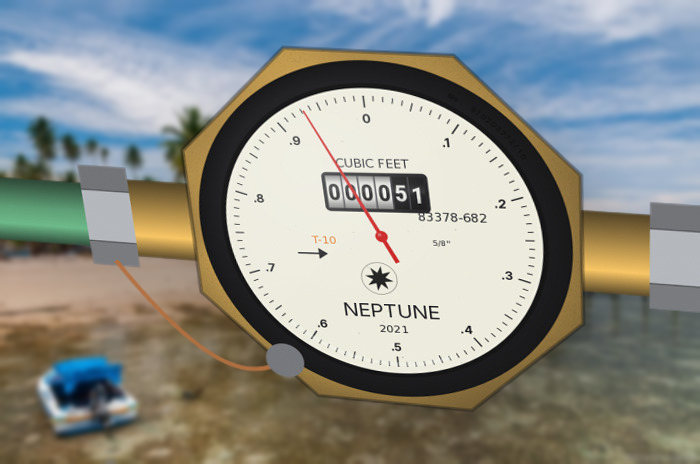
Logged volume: 50.93ft³
